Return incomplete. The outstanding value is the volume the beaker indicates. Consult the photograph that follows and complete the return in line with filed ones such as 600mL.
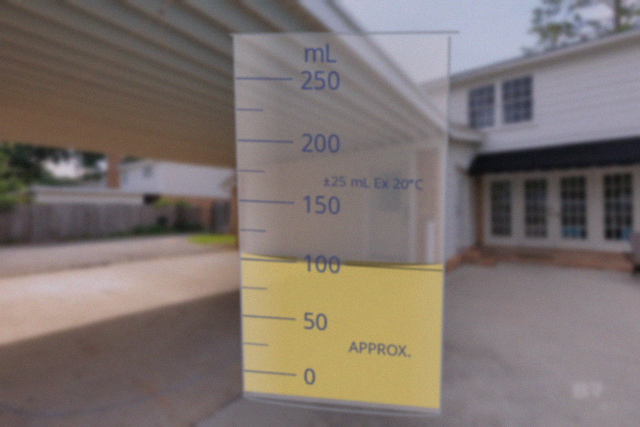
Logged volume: 100mL
